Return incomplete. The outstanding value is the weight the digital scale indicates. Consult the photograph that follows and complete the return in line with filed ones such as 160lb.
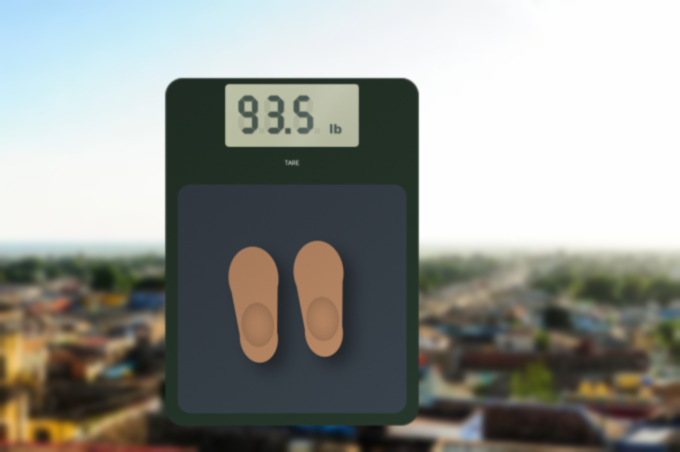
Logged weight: 93.5lb
